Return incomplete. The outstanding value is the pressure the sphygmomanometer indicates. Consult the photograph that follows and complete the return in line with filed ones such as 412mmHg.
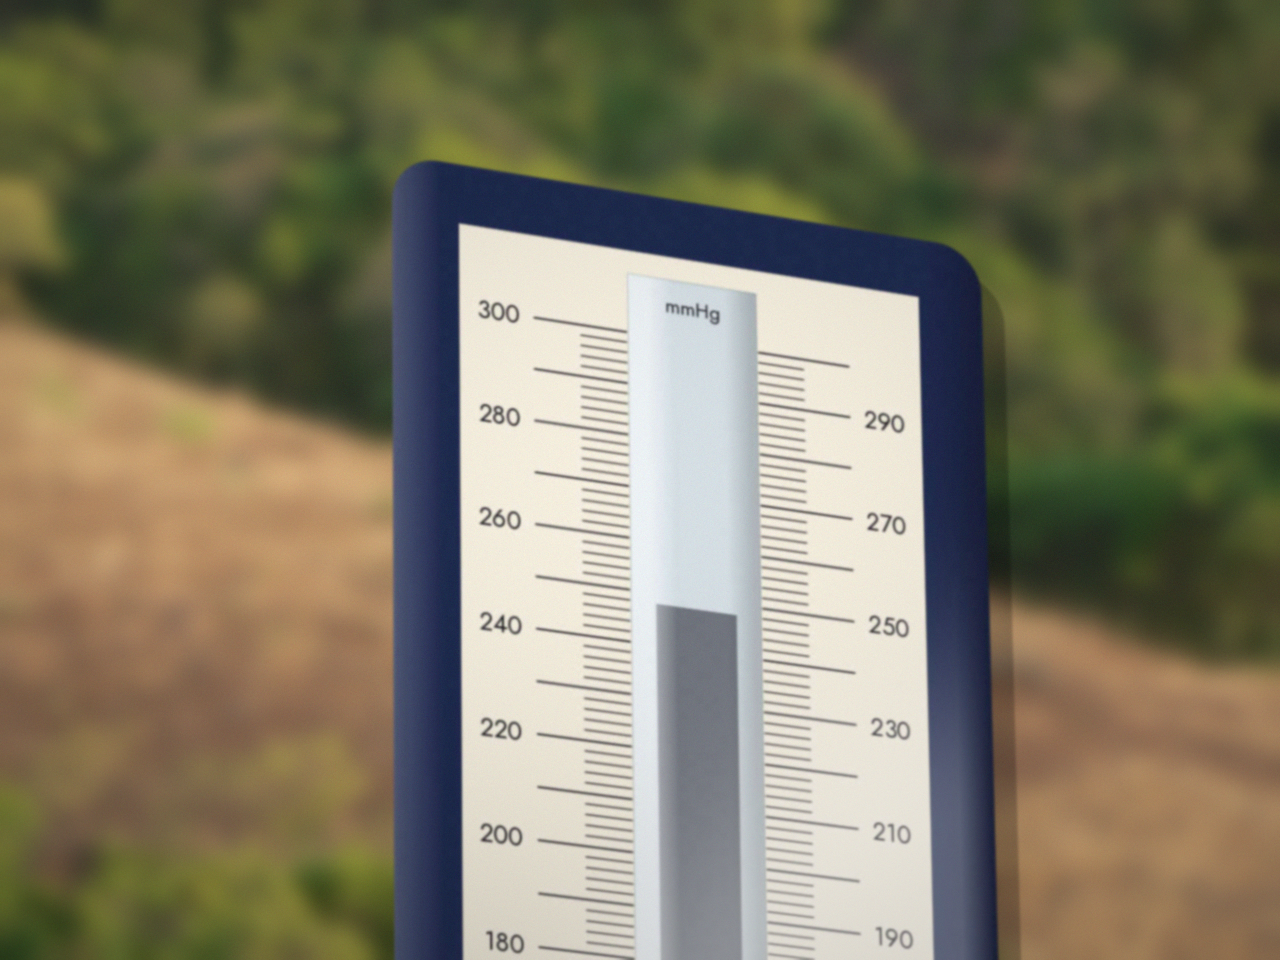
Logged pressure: 248mmHg
